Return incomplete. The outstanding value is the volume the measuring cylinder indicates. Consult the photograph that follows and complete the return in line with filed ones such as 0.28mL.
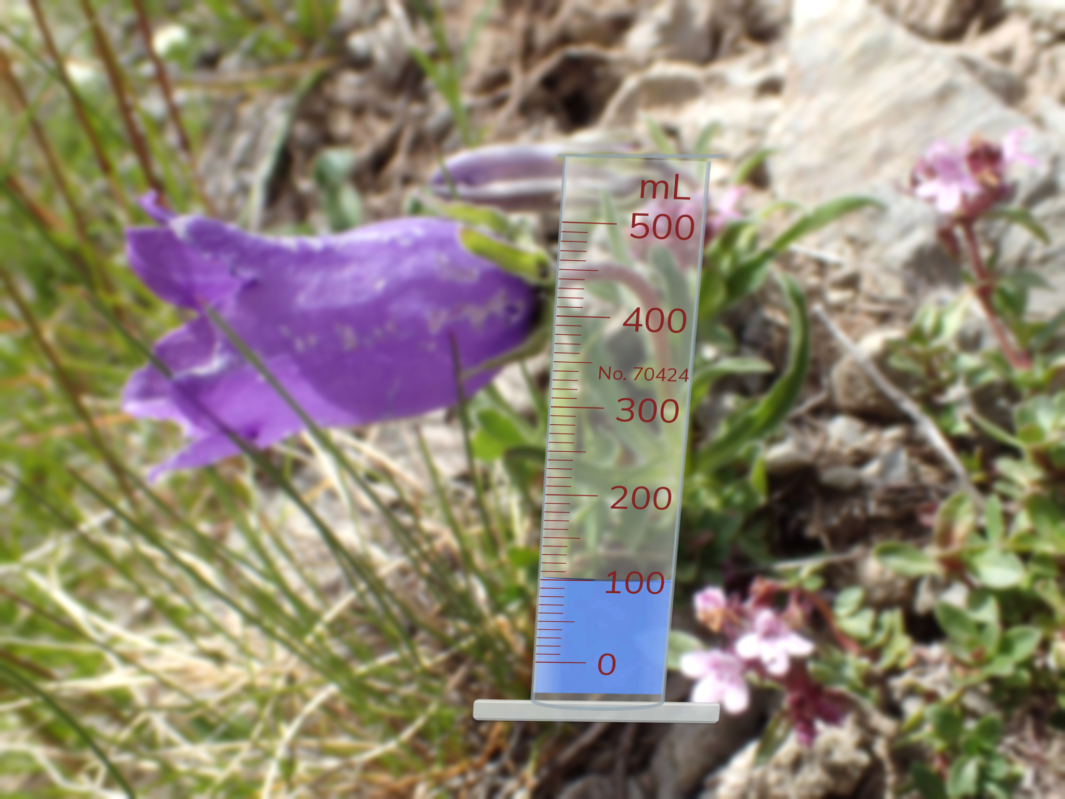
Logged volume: 100mL
